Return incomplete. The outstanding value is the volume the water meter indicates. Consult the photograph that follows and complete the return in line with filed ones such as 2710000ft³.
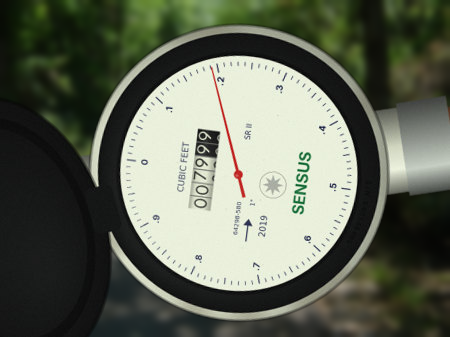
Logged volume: 7999.19ft³
